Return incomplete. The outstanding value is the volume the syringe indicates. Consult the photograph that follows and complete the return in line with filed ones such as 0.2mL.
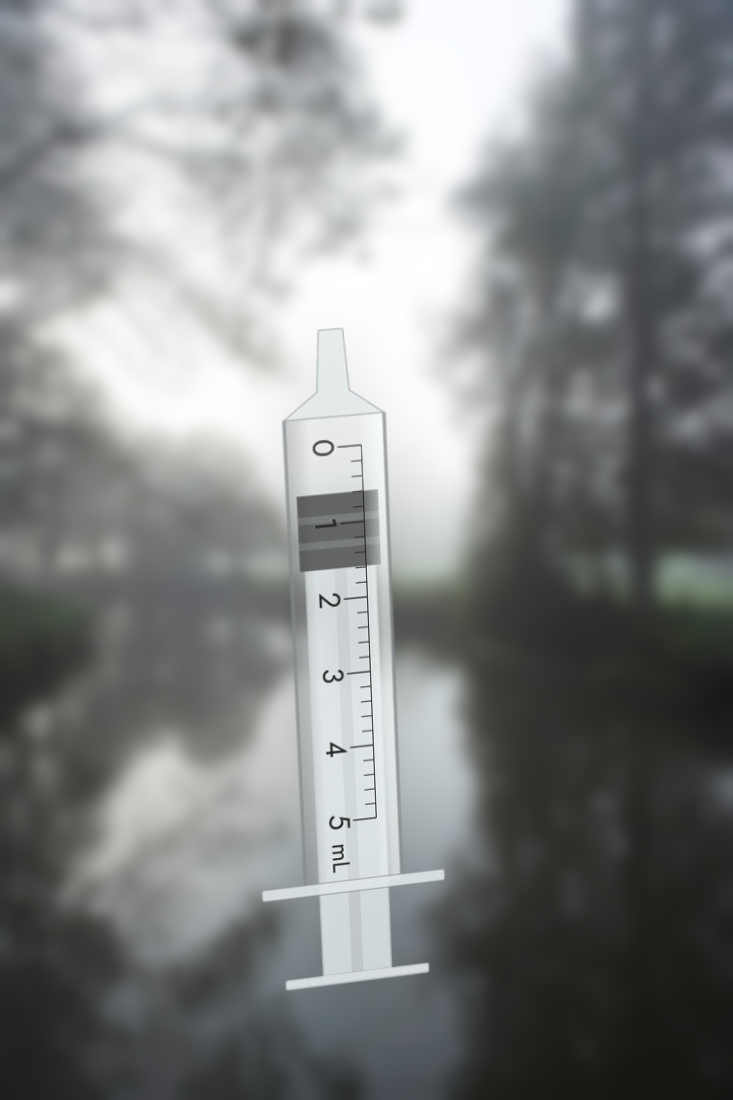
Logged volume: 0.6mL
